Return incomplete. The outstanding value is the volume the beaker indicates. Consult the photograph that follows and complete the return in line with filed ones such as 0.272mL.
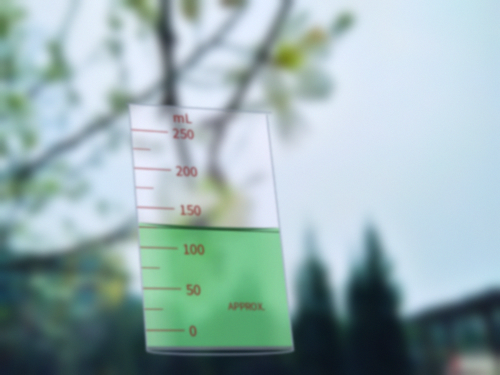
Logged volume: 125mL
